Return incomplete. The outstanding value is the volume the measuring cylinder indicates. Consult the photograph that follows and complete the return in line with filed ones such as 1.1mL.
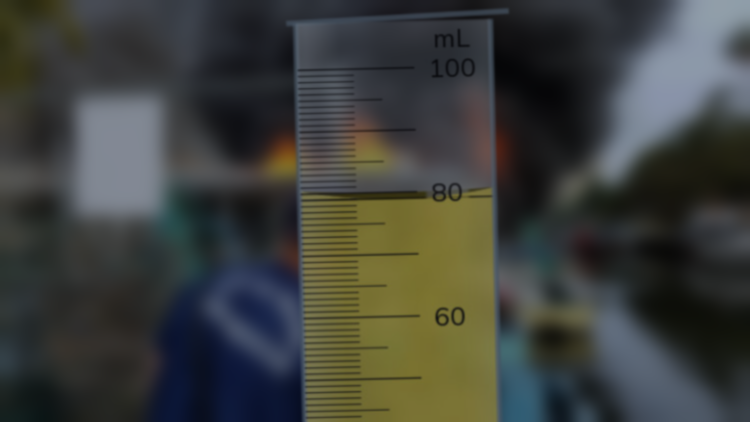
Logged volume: 79mL
